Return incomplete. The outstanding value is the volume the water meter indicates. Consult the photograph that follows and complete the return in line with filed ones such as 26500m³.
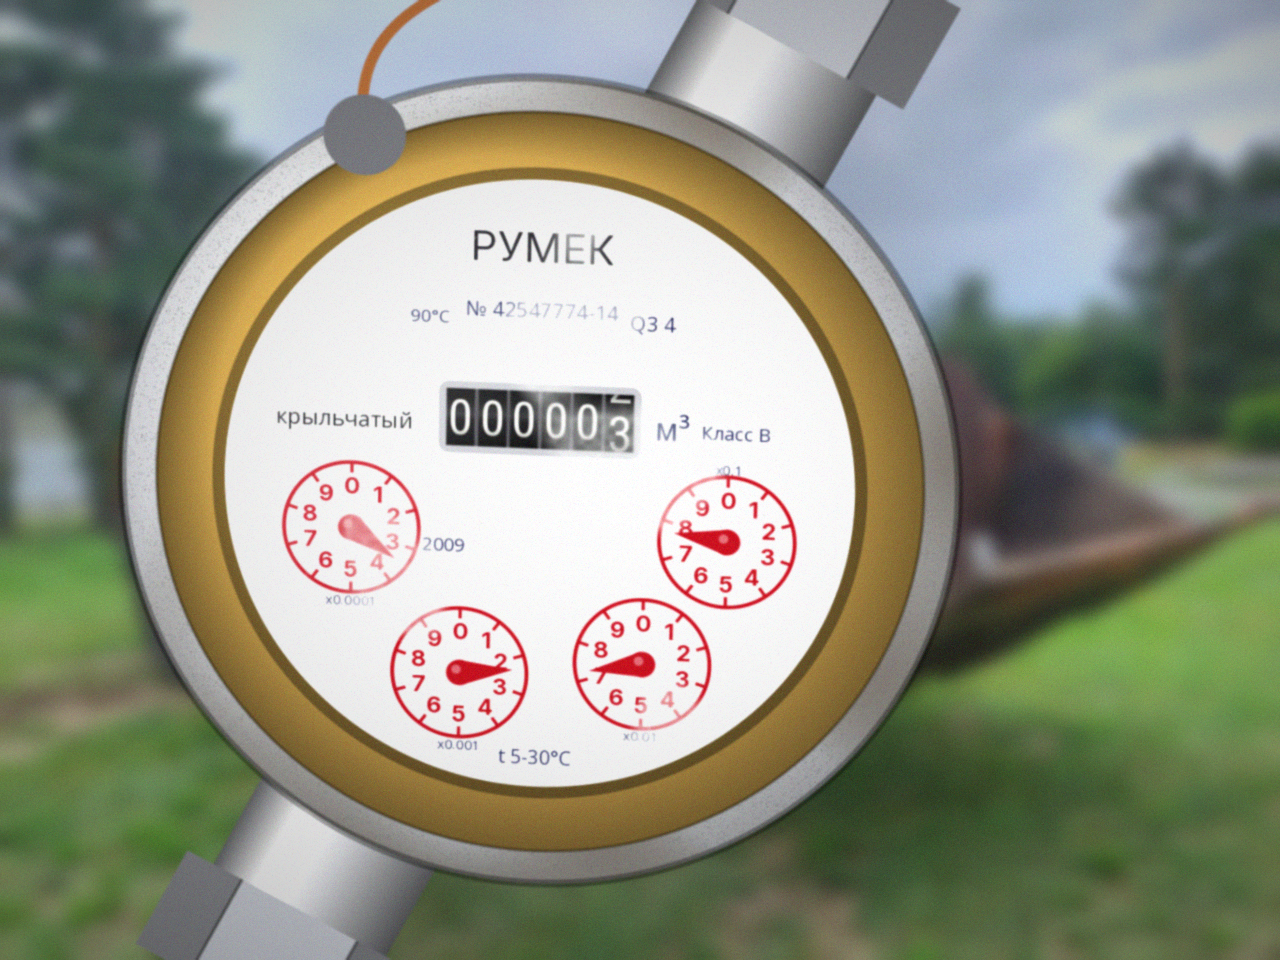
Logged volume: 2.7723m³
